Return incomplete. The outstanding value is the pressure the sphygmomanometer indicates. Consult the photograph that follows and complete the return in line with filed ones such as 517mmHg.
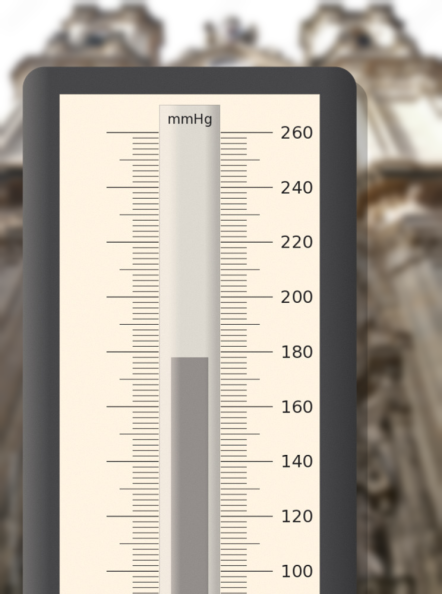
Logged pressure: 178mmHg
